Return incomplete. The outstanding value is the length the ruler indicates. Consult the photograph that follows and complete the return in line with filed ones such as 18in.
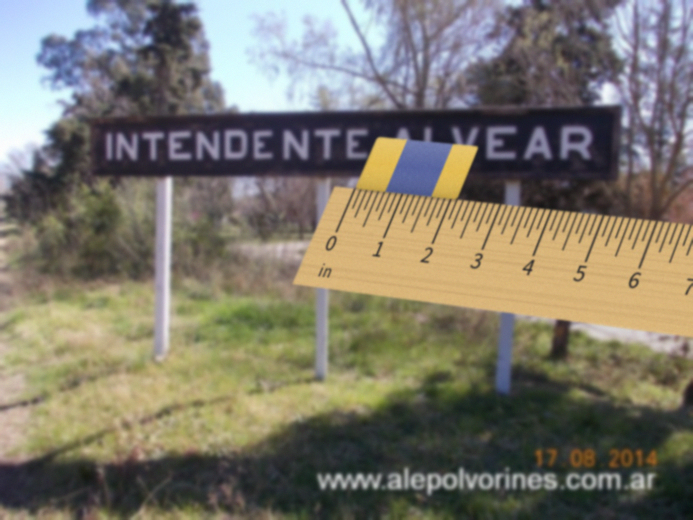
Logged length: 2.125in
